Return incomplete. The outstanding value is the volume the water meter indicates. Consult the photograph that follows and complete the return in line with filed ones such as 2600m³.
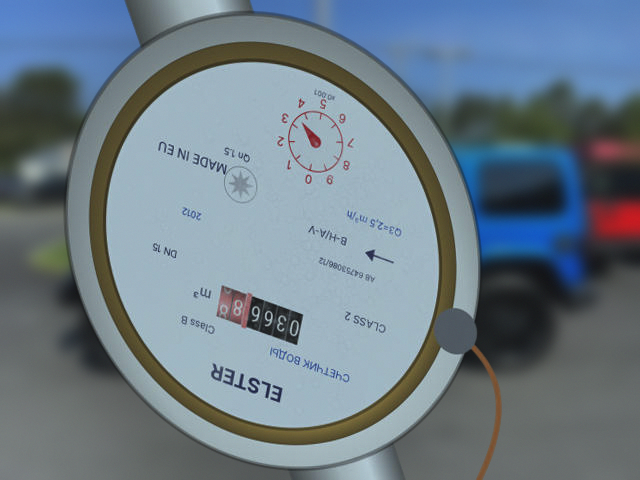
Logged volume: 366.883m³
